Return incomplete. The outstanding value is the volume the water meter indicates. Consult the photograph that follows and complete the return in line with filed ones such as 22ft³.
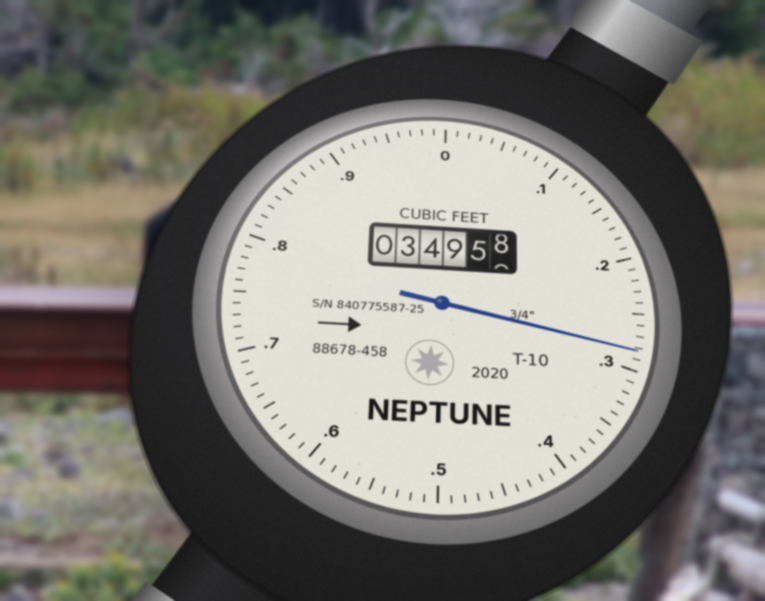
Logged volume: 34958.28ft³
